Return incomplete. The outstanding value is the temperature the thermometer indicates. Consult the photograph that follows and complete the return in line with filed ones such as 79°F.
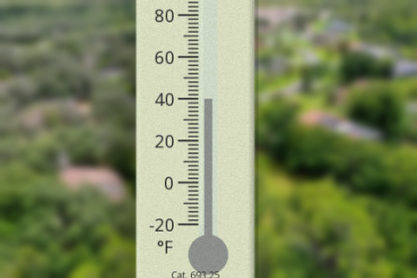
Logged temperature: 40°F
